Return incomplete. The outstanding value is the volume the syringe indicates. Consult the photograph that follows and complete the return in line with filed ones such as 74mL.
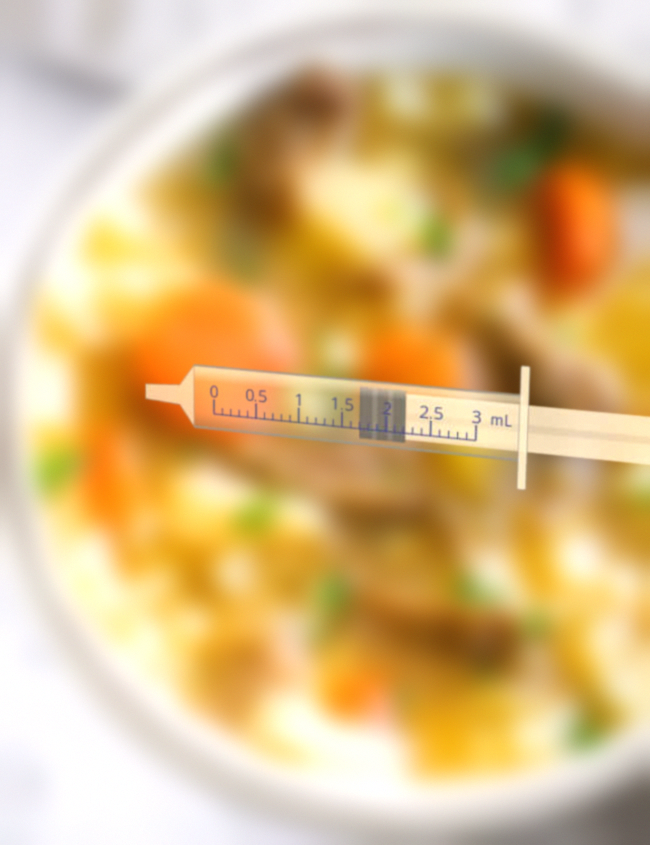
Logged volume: 1.7mL
